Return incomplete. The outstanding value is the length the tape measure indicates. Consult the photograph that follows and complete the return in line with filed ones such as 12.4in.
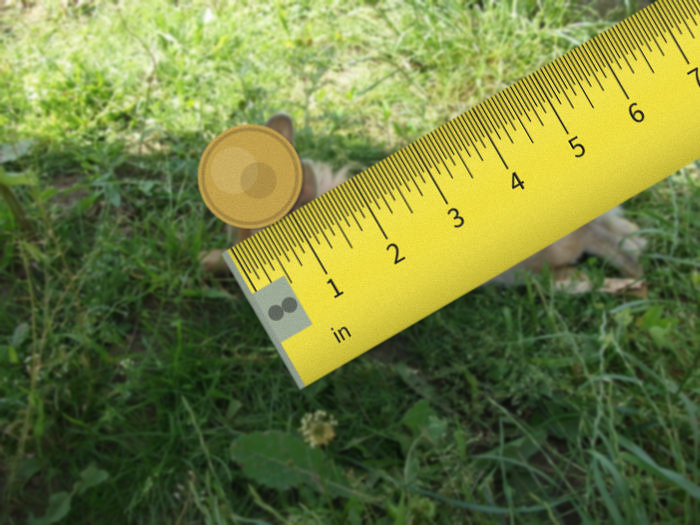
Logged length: 1.5in
